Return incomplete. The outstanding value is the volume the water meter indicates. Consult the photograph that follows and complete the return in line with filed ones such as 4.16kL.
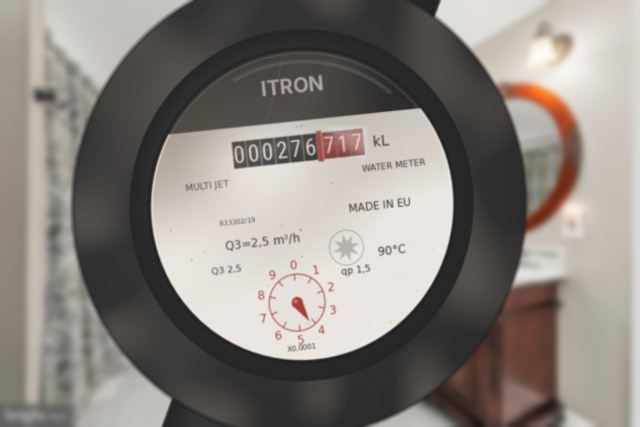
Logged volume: 276.7174kL
